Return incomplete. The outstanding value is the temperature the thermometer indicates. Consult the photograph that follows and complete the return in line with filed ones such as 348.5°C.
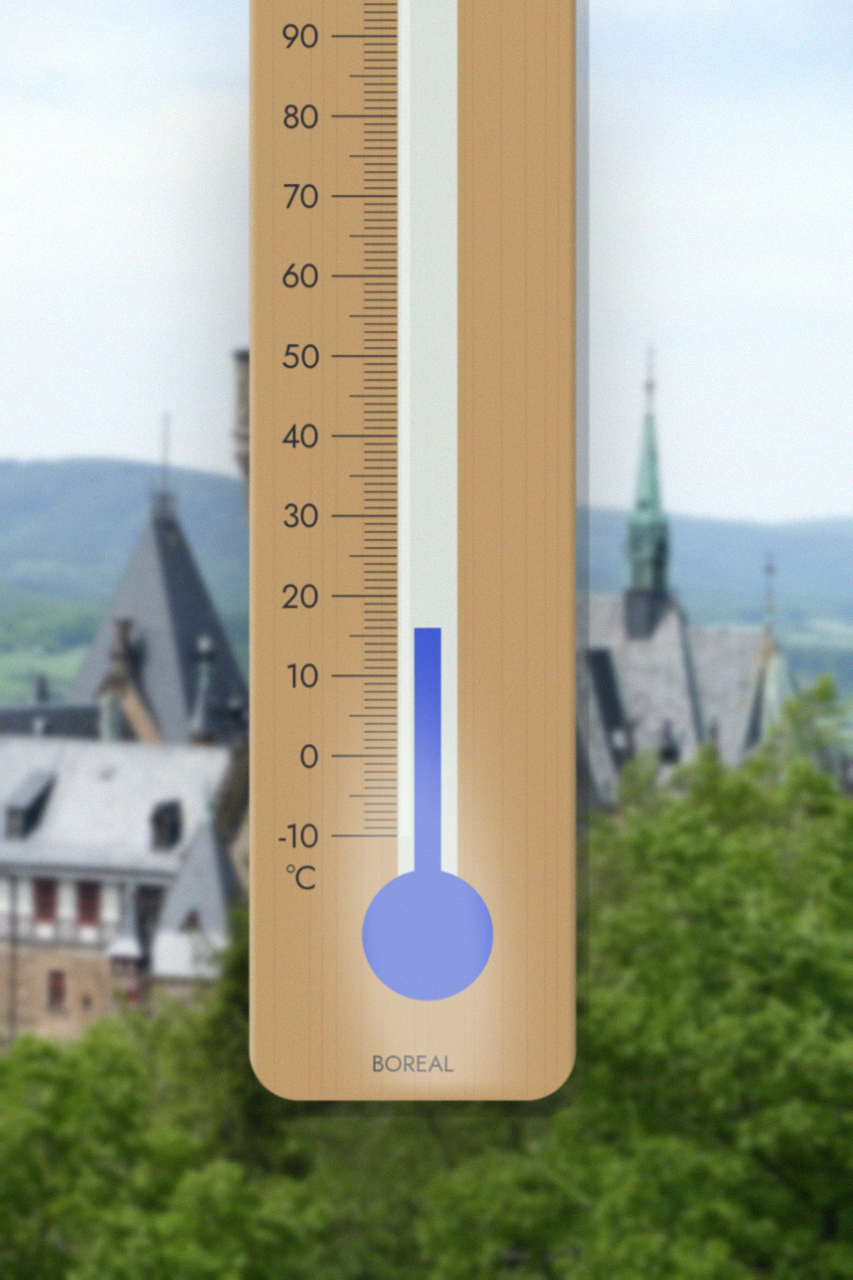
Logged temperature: 16°C
